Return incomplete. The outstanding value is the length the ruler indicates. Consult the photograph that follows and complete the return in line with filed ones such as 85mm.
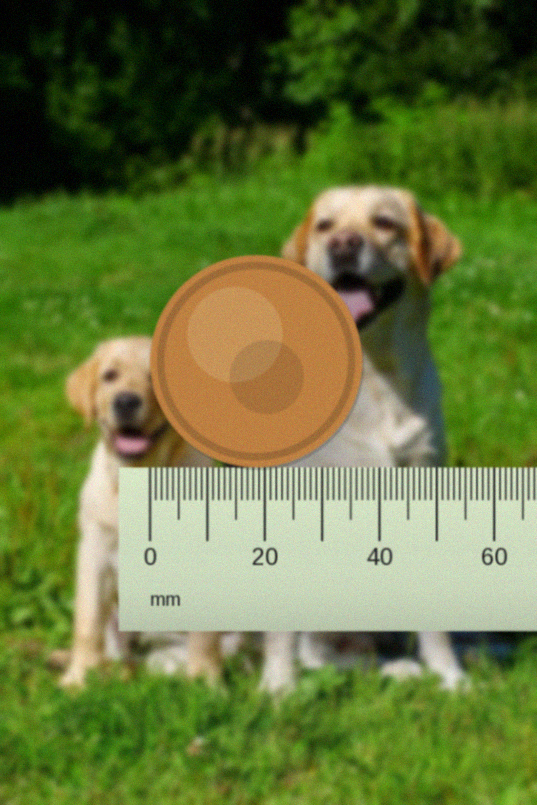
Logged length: 37mm
